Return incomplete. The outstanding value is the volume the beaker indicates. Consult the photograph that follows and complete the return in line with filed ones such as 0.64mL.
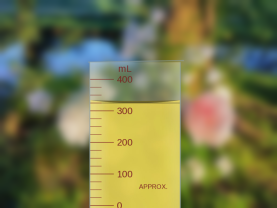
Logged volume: 325mL
